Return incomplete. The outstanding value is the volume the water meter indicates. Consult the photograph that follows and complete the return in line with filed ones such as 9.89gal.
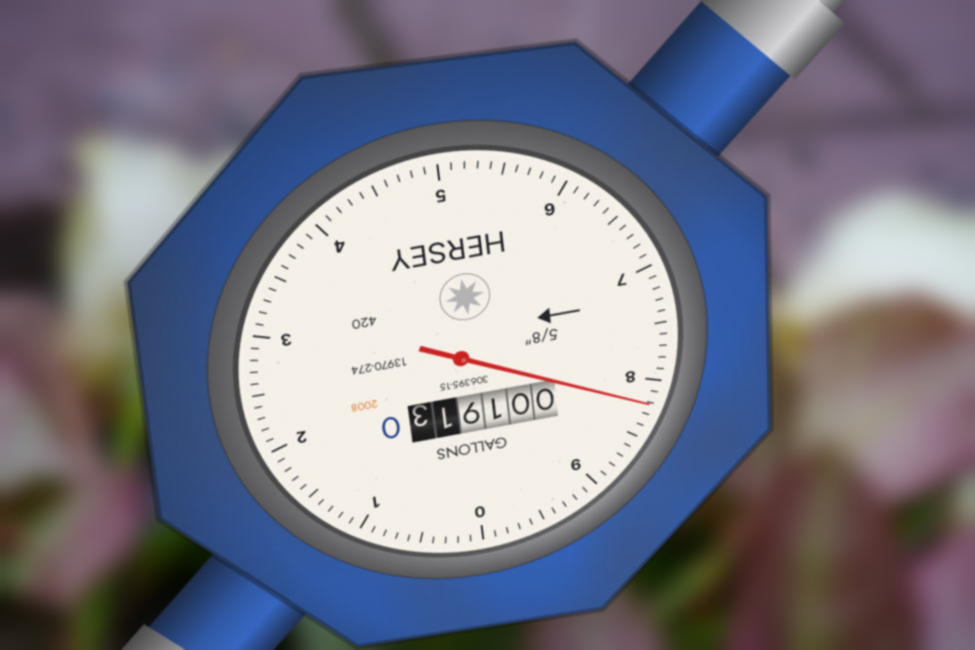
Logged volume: 19128.2gal
